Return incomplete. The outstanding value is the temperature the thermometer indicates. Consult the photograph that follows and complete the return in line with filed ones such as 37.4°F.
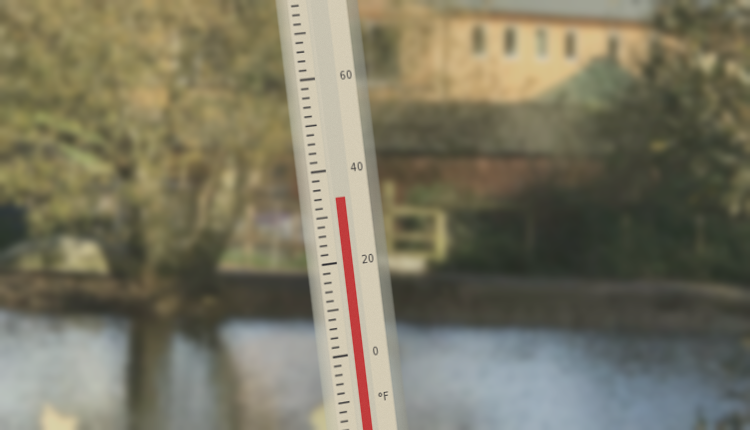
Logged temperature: 34°F
